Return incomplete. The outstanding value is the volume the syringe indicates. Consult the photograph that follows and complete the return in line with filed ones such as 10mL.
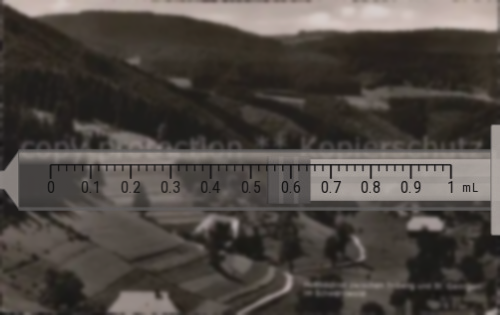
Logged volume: 0.54mL
